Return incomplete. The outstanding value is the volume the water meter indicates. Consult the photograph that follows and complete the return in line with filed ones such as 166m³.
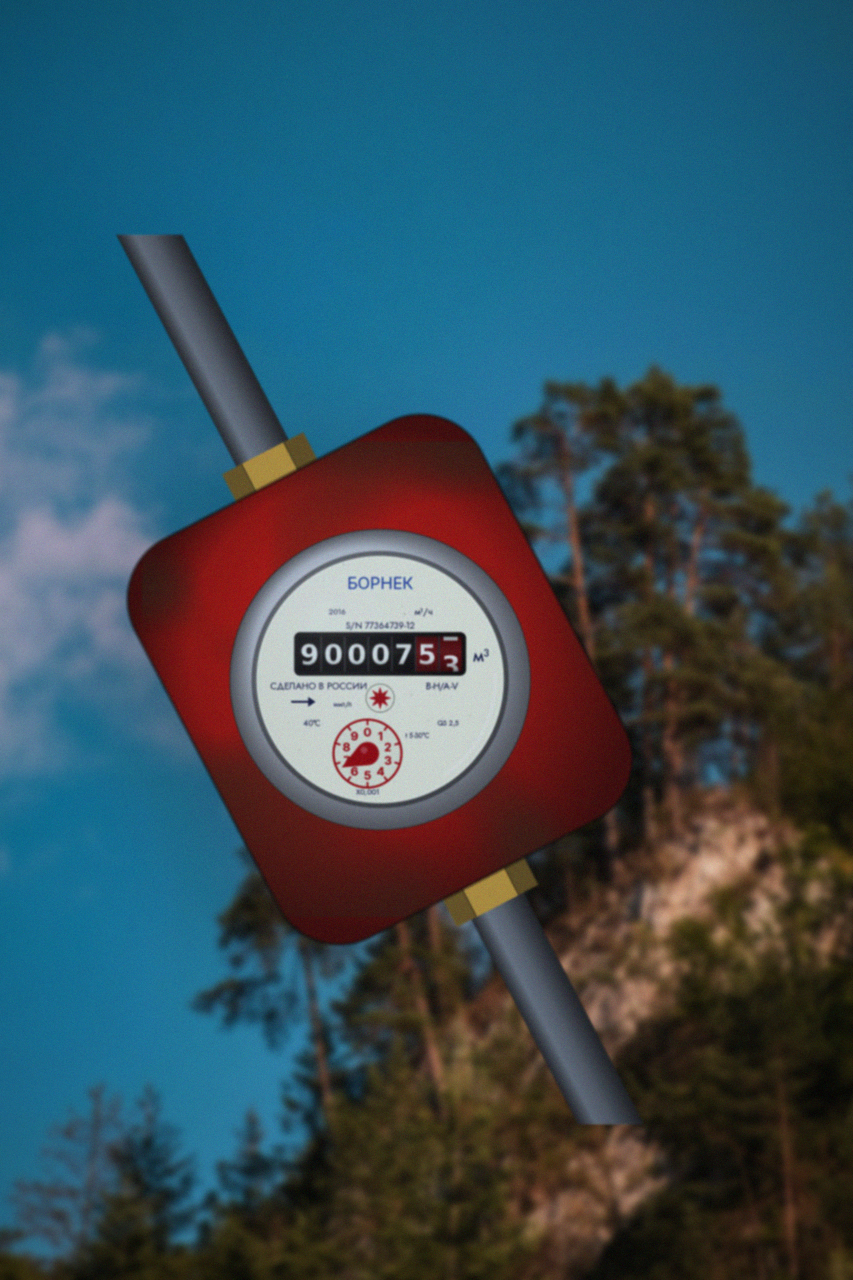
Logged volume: 90007.526m³
